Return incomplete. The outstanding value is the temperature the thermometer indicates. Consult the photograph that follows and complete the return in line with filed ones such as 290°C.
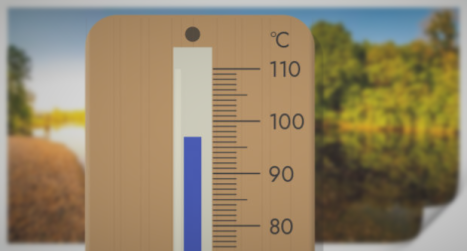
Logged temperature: 97°C
